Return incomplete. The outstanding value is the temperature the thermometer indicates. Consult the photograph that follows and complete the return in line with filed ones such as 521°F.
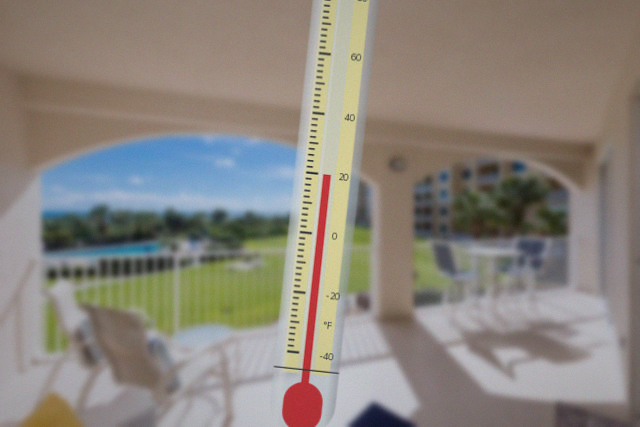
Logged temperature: 20°F
